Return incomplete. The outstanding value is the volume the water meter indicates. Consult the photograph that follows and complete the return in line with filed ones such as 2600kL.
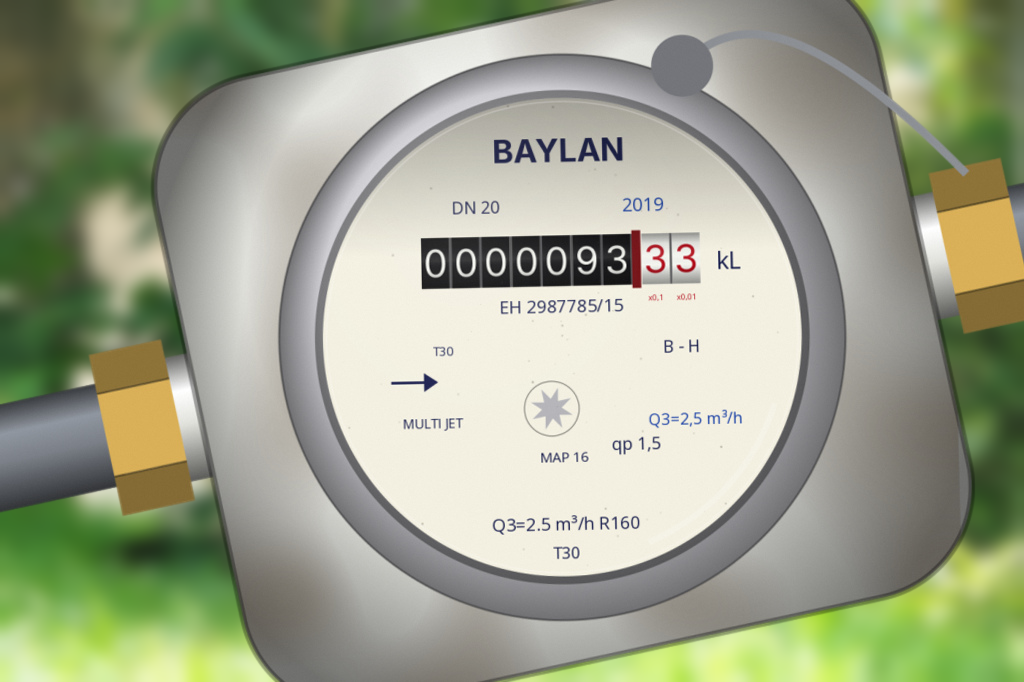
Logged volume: 93.33kL
